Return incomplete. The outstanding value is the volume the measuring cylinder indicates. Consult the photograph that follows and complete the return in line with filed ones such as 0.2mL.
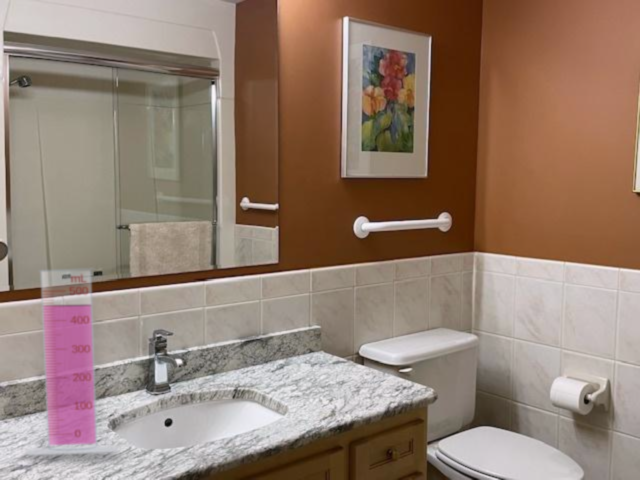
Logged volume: 450mL
